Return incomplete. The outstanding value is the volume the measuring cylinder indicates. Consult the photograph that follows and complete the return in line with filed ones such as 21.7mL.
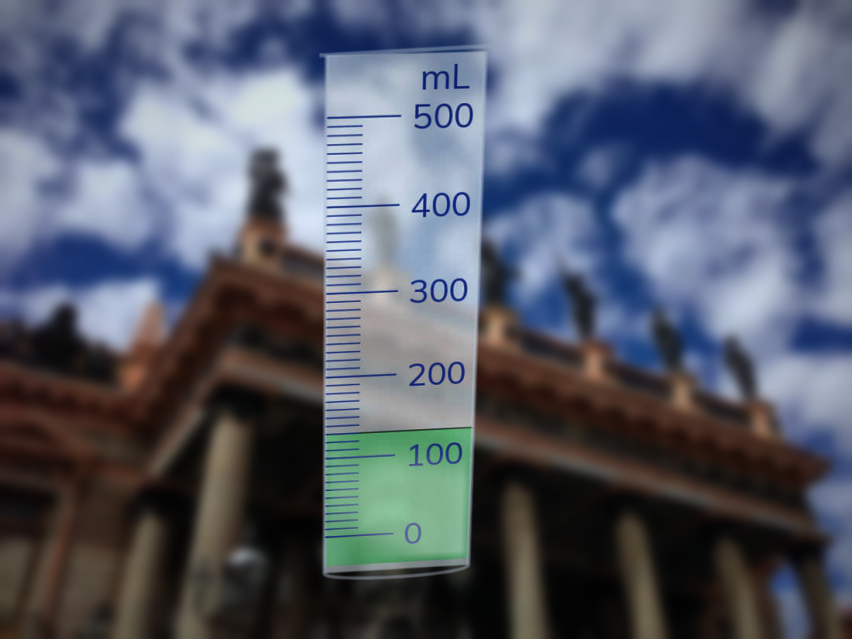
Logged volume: 130mL
